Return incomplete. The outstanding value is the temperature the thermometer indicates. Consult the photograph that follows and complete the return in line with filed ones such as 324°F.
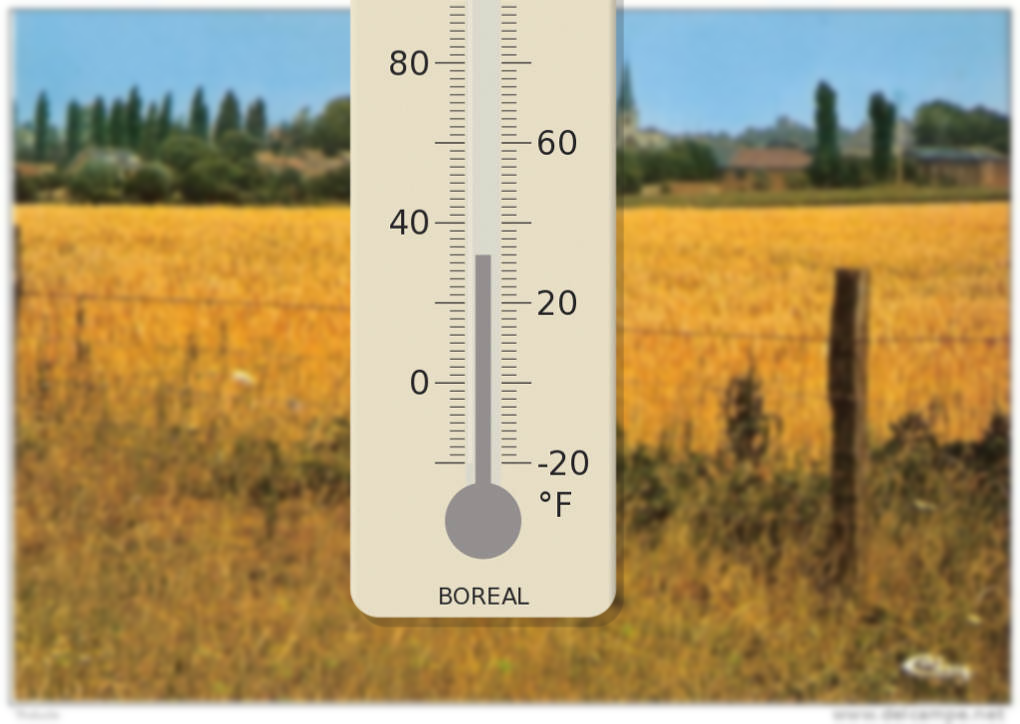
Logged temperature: 32°F
